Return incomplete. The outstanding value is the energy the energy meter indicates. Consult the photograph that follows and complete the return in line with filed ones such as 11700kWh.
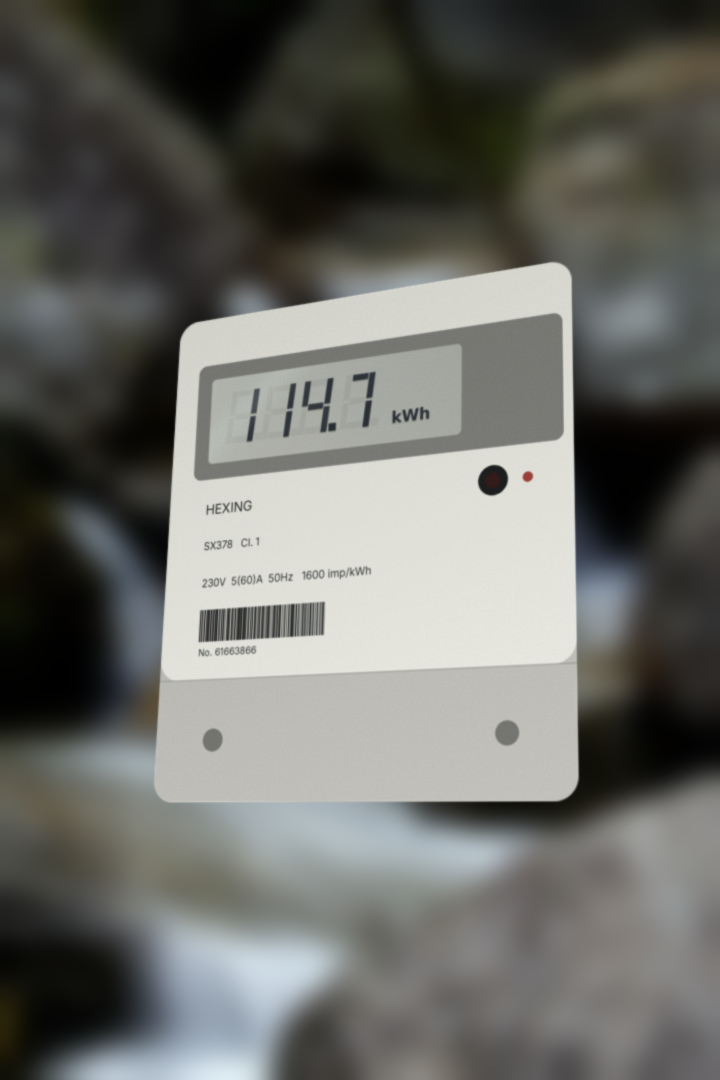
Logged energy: 114.7kWh
